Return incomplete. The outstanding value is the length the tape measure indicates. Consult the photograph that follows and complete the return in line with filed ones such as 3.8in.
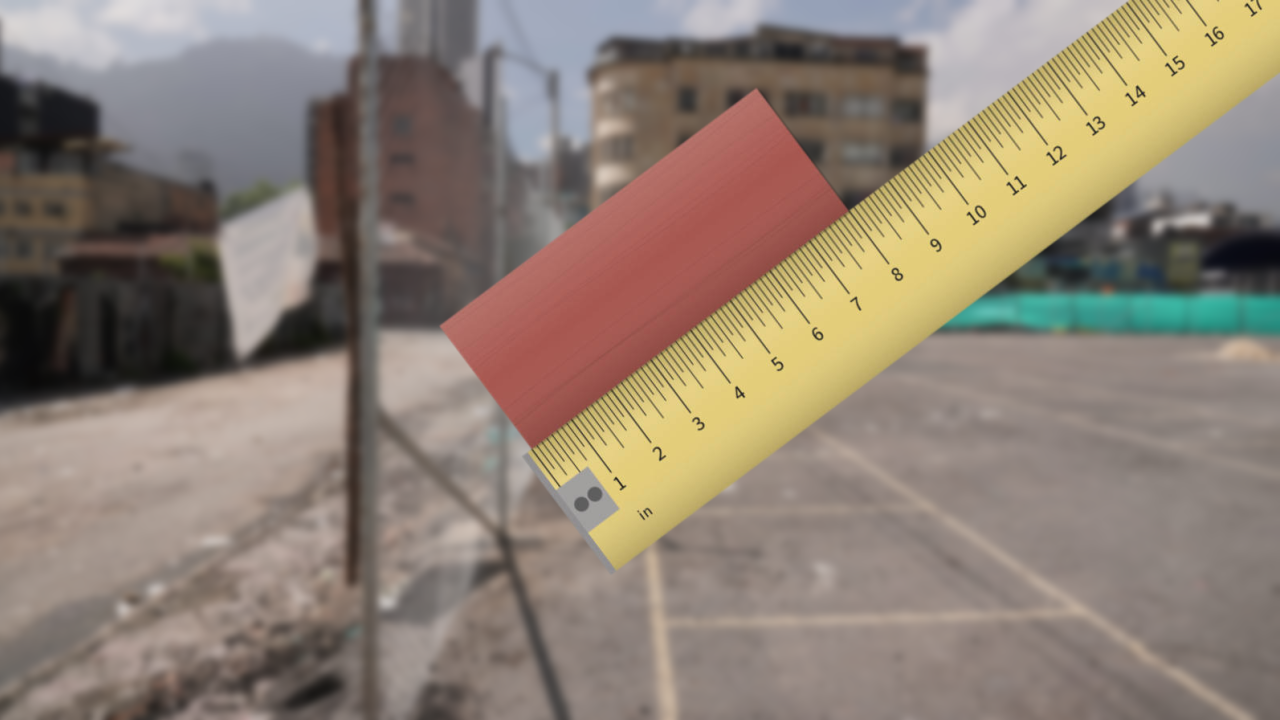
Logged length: 8in
